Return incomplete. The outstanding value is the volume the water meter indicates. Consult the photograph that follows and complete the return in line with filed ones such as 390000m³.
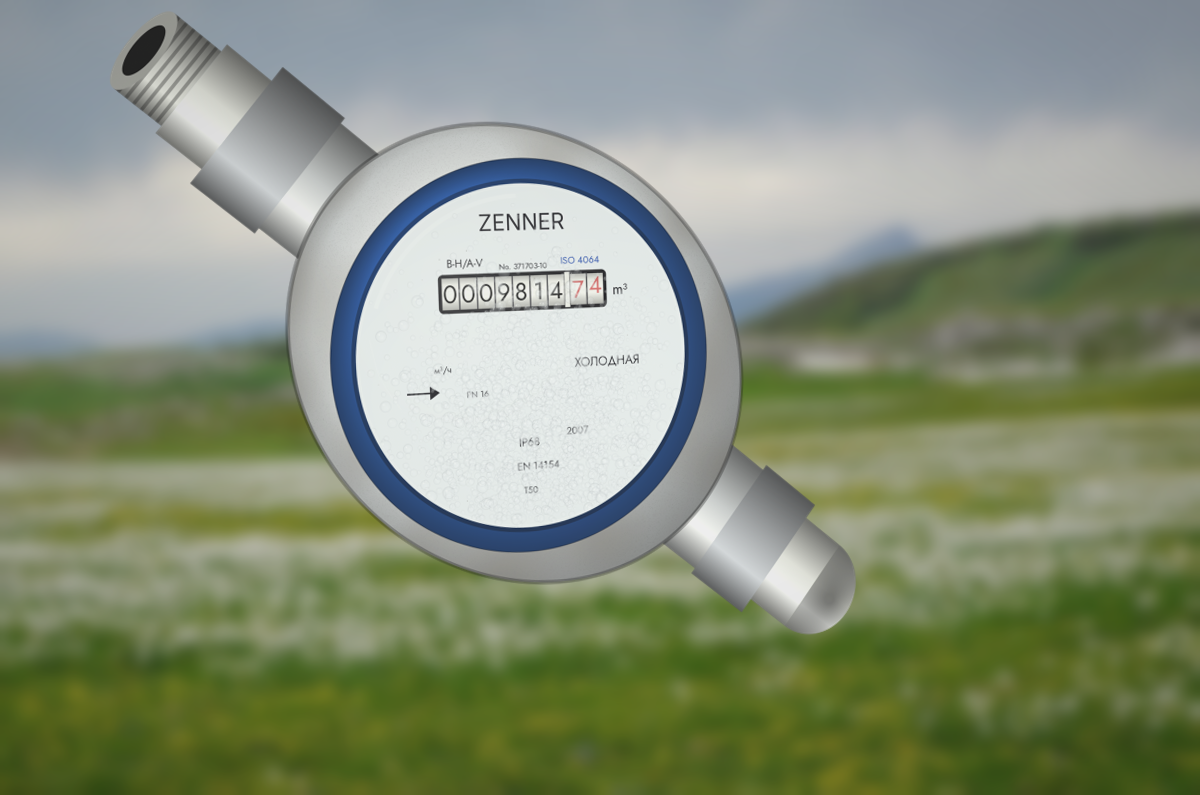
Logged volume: 9814.74m³
